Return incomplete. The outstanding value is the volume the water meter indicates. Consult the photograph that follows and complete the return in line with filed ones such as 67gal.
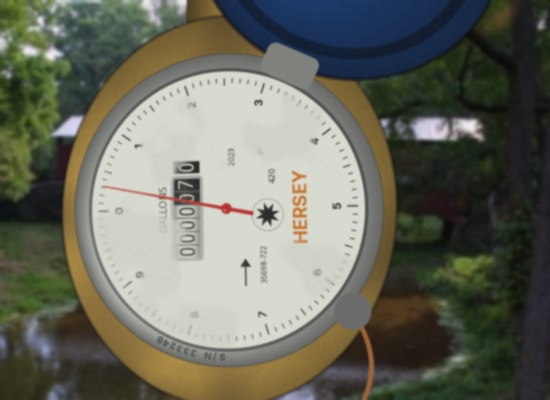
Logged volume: 70.3gal
